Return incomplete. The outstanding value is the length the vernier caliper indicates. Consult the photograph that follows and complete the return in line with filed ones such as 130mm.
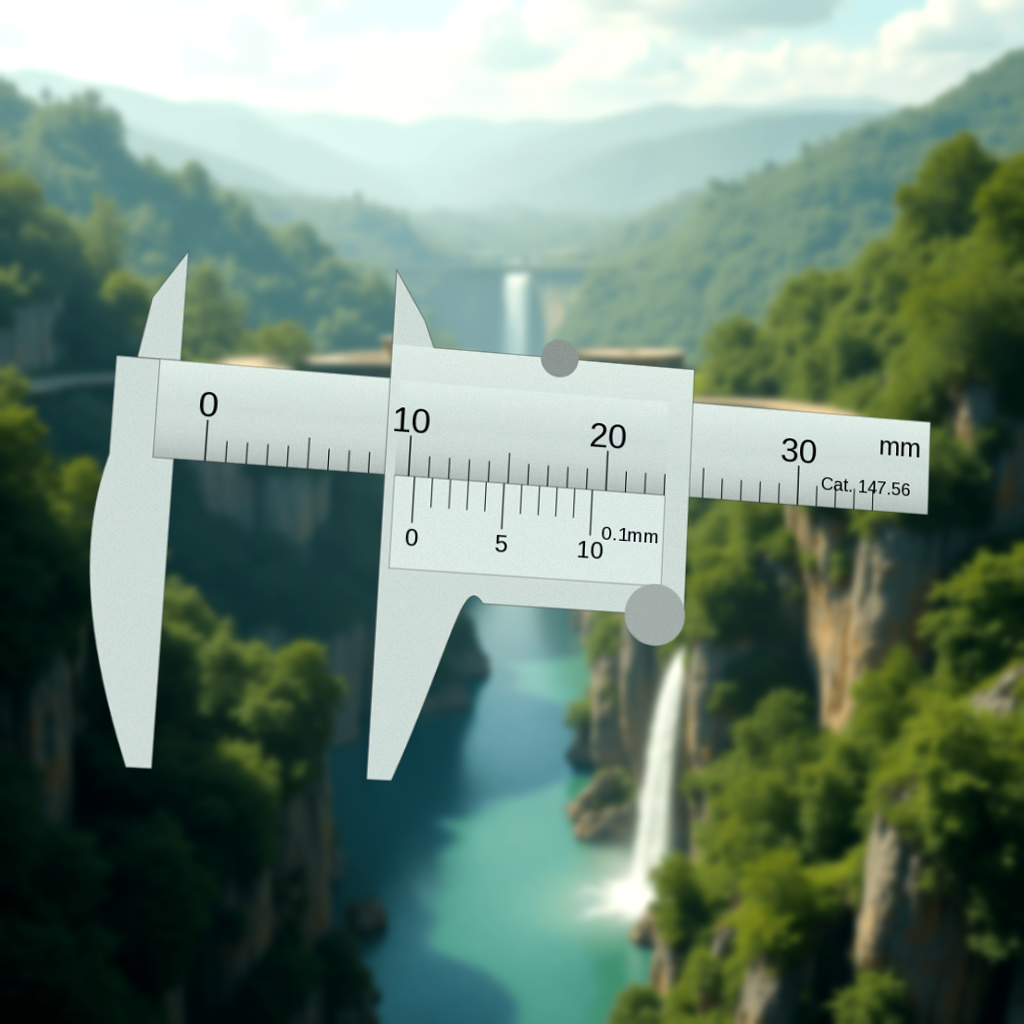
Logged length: 10.3mm
